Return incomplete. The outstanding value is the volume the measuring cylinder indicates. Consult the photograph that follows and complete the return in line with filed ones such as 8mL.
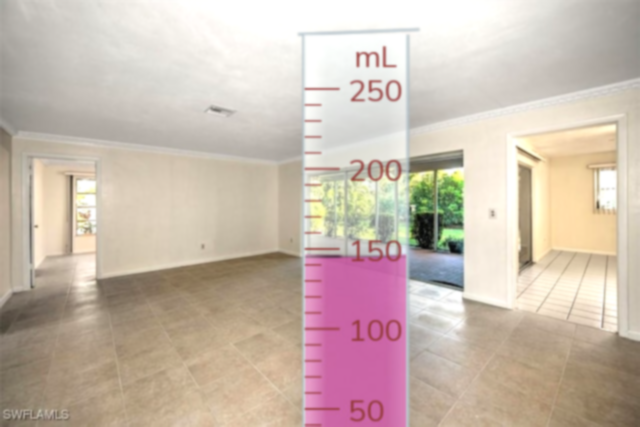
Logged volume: 145mL
